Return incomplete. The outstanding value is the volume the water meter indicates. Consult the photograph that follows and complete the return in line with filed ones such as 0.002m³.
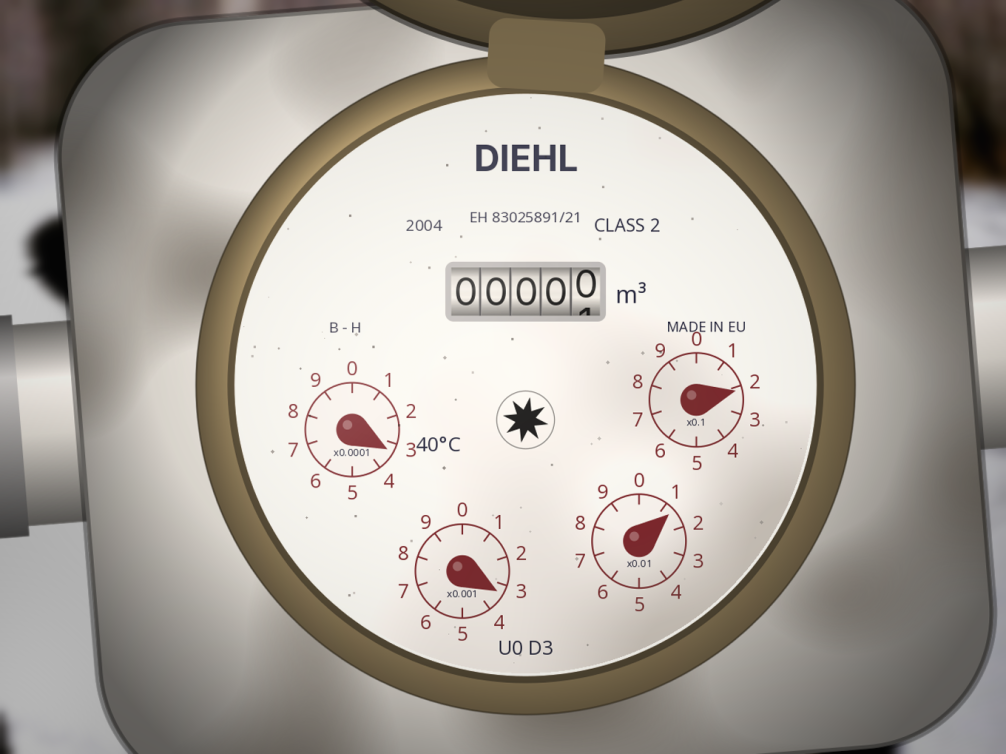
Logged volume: 0.2133m³
